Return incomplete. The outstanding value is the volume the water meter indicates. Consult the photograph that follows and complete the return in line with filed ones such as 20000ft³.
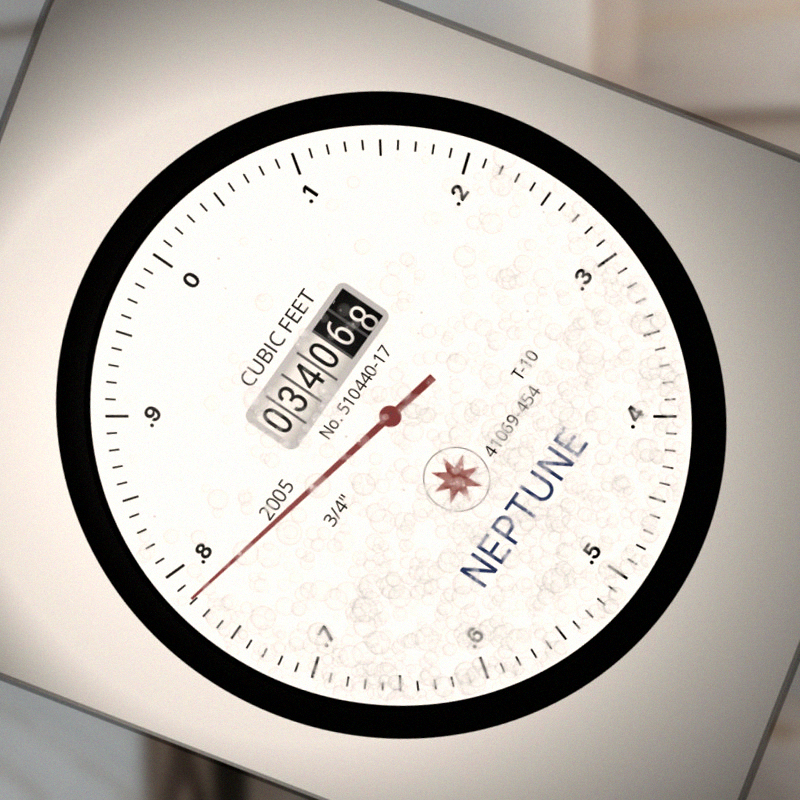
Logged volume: 34067.78ft³
